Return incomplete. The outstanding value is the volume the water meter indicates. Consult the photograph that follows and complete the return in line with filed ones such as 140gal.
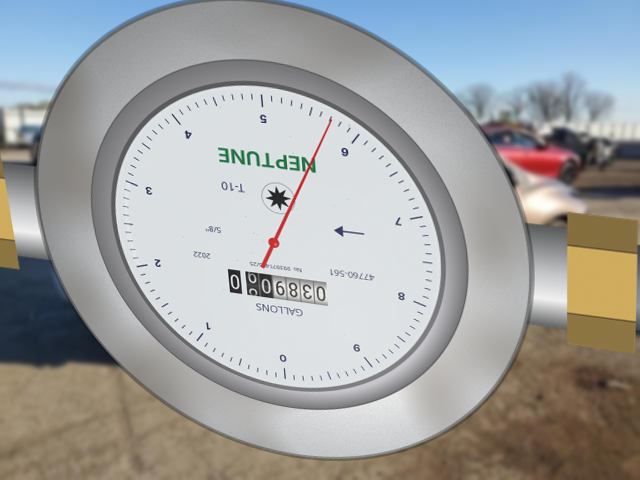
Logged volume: 389085.7gal
